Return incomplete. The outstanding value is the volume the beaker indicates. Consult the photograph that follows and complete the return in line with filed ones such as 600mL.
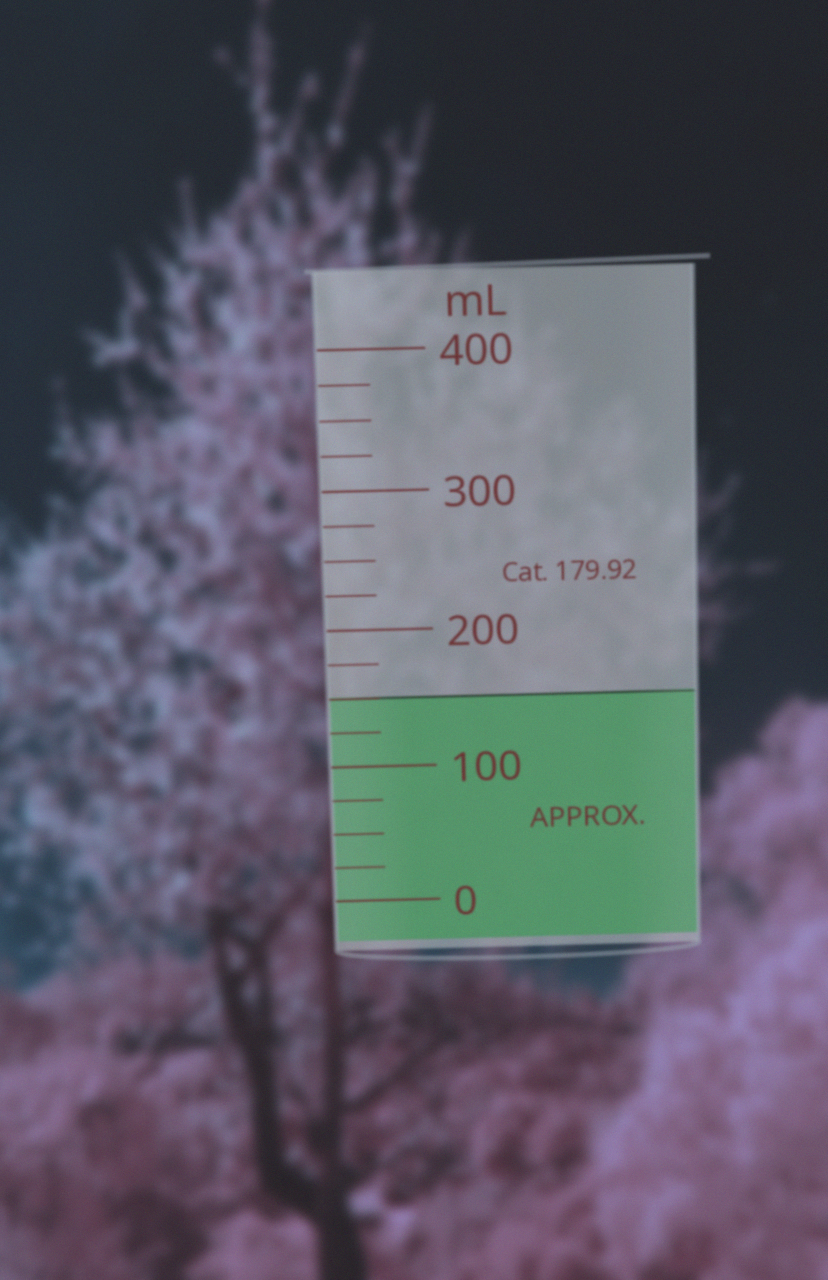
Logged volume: 150mL
